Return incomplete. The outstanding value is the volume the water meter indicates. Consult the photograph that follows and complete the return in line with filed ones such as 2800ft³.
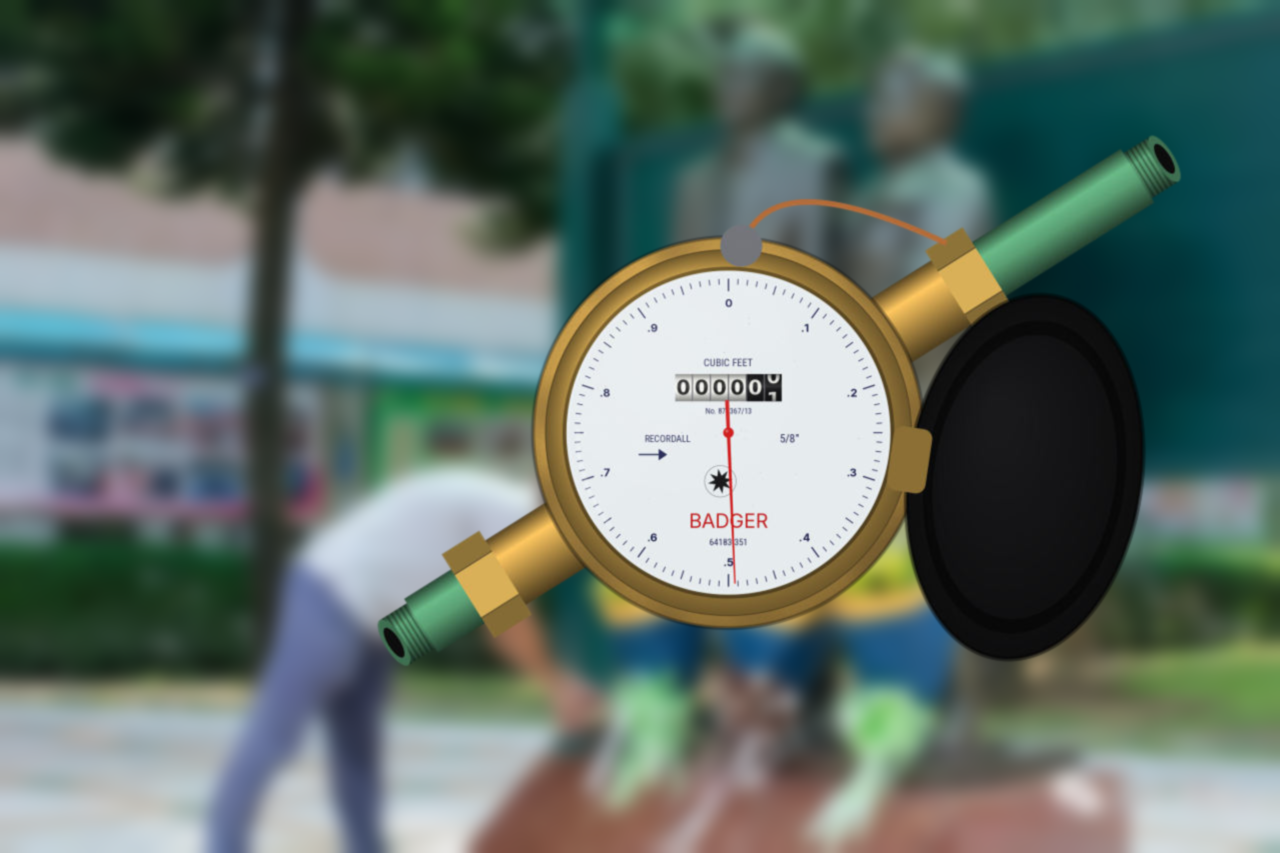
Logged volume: 0.49ft³
